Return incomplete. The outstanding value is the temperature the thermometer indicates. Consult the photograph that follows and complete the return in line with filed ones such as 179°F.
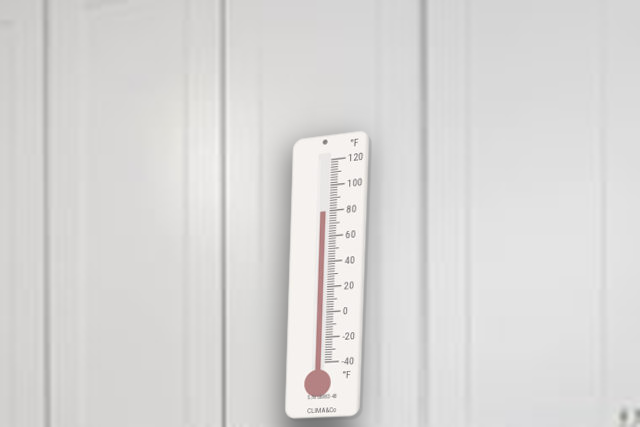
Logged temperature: 80°F
